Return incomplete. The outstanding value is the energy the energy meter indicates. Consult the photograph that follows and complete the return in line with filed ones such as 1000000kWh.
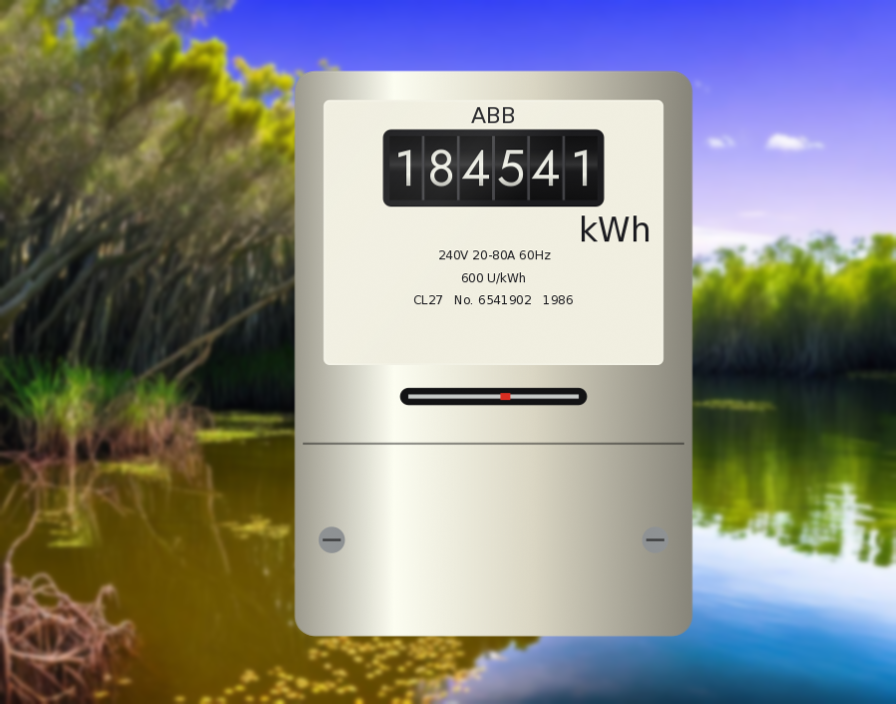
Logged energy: 184541kWh
